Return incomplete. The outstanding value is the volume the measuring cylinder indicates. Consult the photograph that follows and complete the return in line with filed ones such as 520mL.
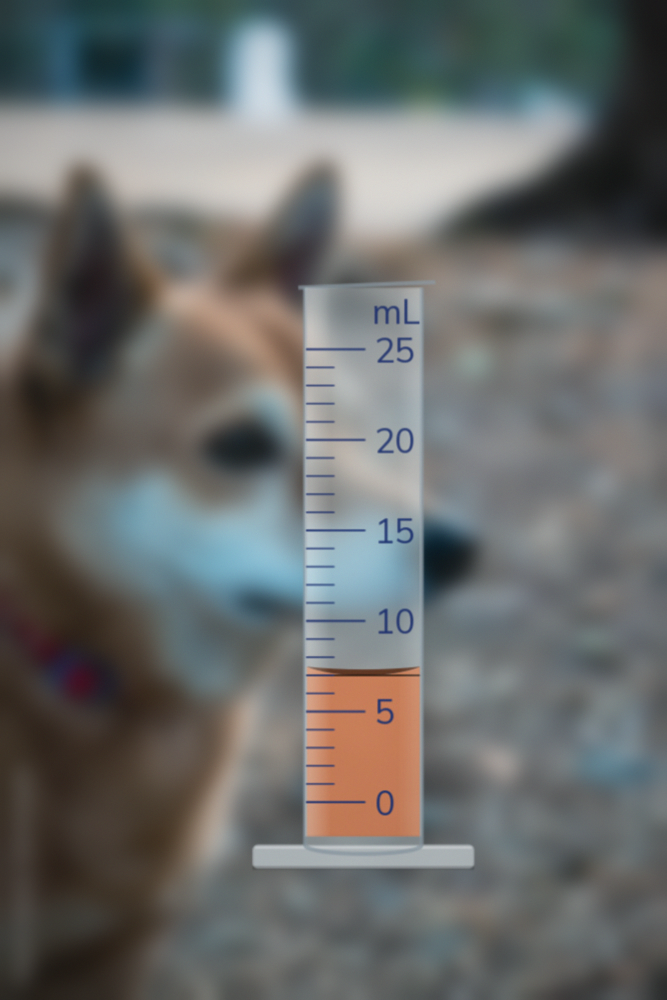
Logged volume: 7mL
